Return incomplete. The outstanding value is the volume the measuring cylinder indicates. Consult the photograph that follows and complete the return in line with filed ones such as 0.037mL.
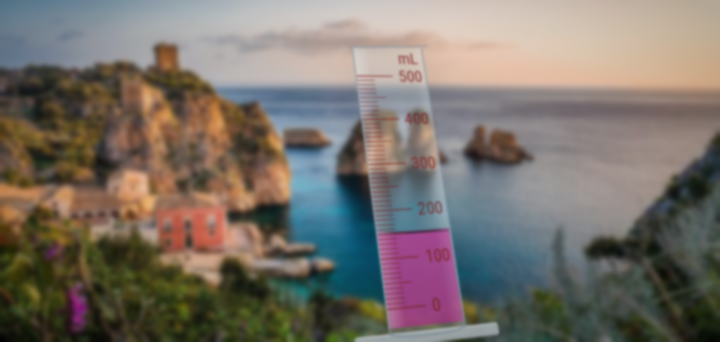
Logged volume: 150mL
